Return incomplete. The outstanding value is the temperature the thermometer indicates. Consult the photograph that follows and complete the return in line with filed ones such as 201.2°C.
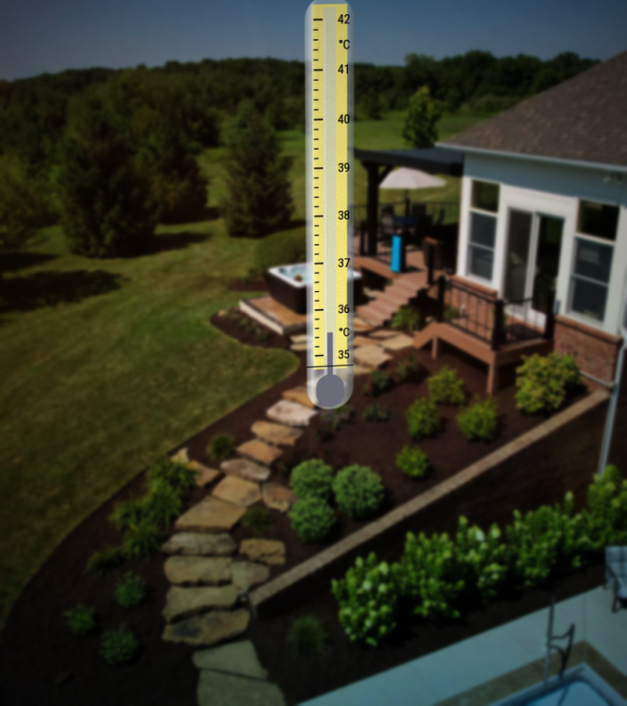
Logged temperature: 35.5°C
